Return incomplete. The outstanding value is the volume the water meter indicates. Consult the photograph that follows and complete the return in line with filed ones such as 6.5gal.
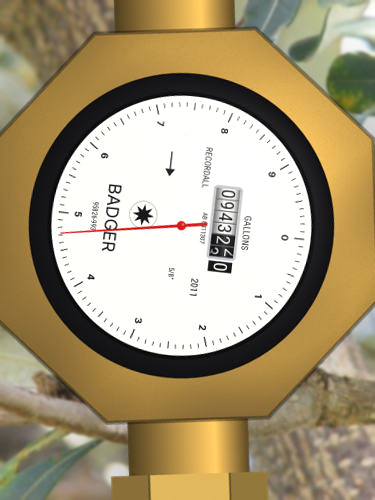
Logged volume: 943224.7gal
